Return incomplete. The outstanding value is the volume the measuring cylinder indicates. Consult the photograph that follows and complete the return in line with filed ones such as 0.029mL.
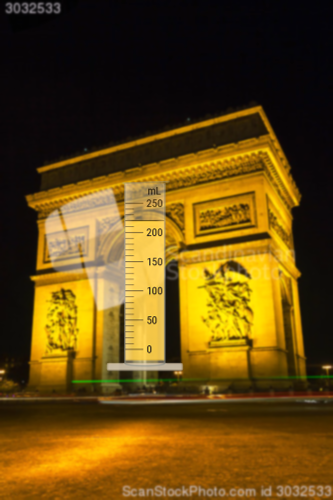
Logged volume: 220mL
